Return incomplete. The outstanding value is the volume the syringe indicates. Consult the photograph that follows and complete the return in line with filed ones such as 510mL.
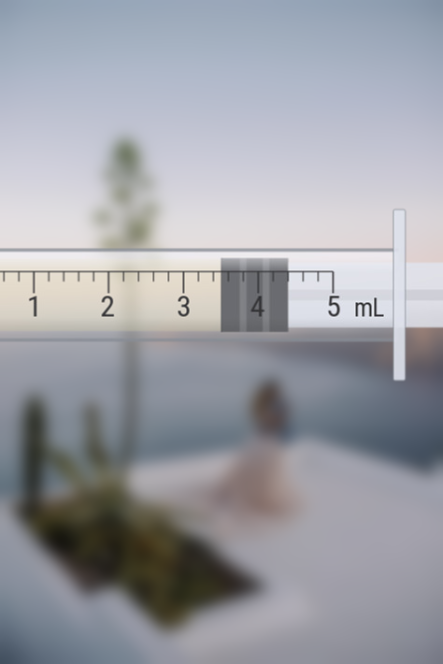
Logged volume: 3.5mL
